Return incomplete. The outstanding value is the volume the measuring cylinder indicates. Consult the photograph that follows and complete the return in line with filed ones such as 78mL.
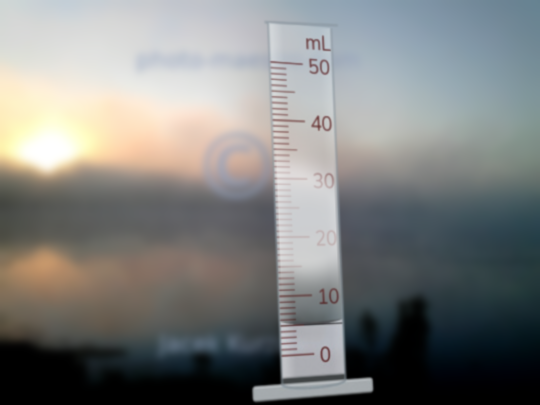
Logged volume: 5mL
